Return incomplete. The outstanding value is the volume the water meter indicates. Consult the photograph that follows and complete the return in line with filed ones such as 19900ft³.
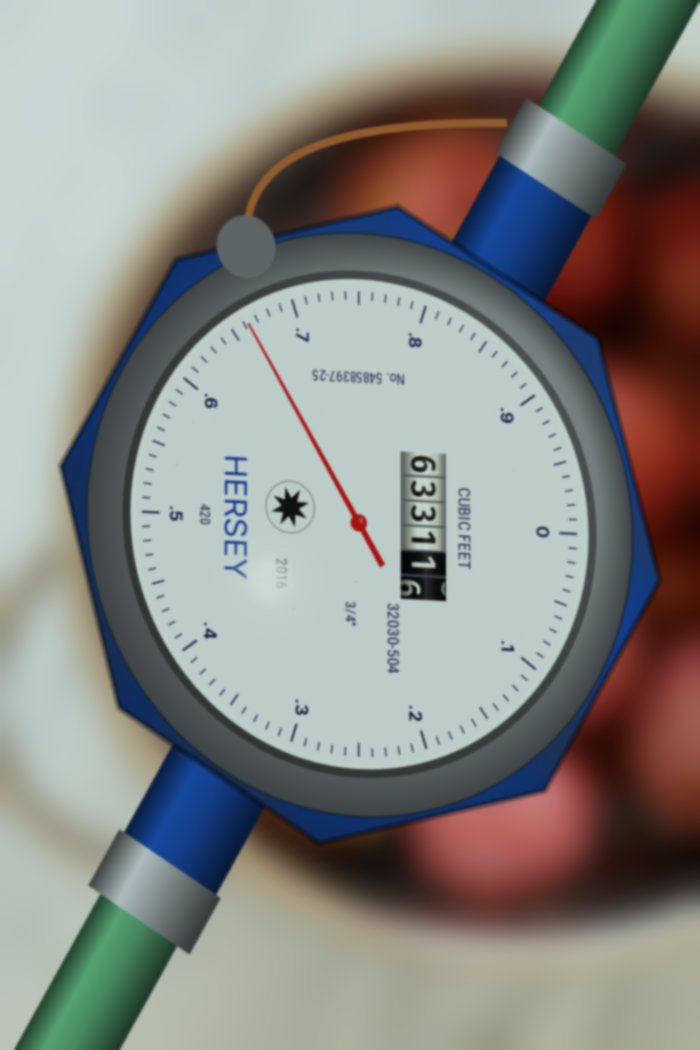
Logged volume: 633115.66ft³
